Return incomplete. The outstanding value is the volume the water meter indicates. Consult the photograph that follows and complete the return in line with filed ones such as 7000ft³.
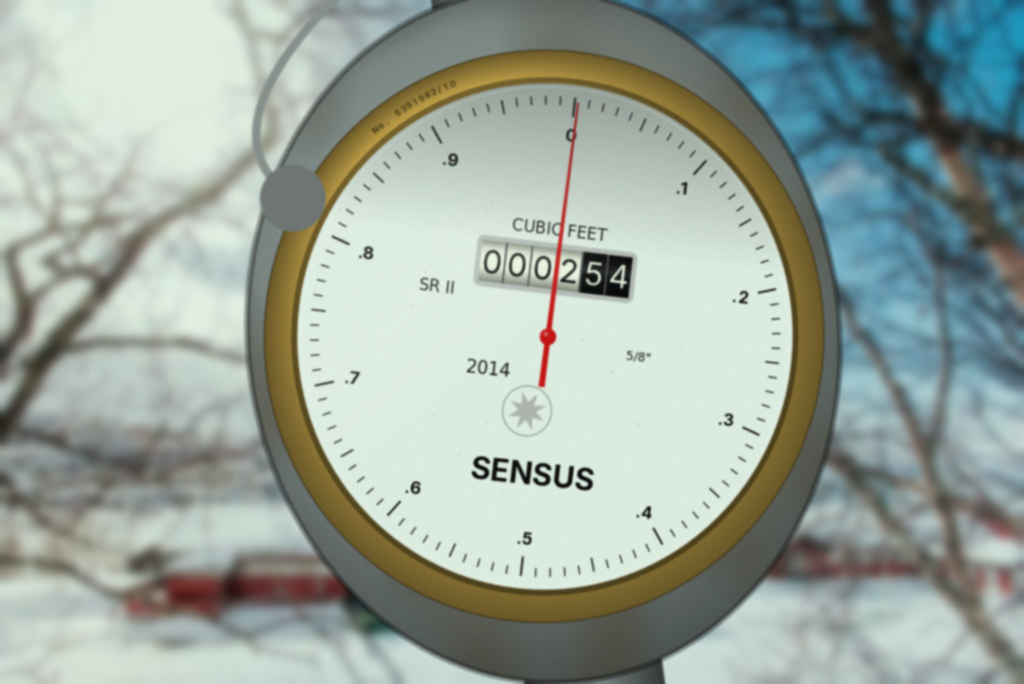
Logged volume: 254.00ft³
